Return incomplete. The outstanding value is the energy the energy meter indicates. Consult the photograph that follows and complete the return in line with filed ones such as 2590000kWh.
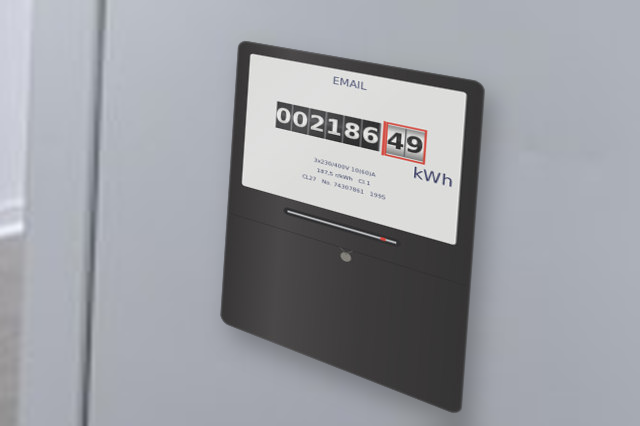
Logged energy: 2186.49kWh
